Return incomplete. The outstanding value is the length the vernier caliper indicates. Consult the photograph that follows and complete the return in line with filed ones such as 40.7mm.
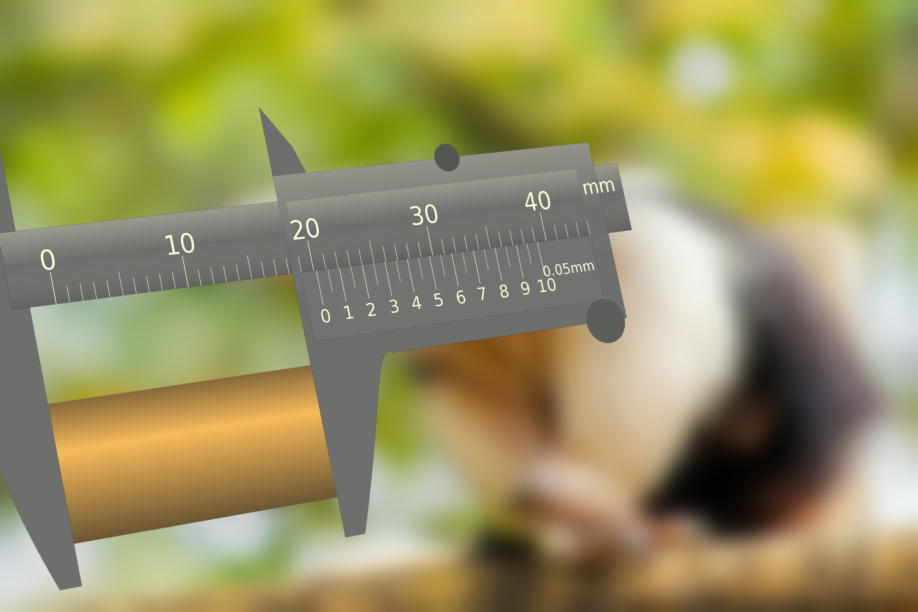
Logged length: 20.2mm
